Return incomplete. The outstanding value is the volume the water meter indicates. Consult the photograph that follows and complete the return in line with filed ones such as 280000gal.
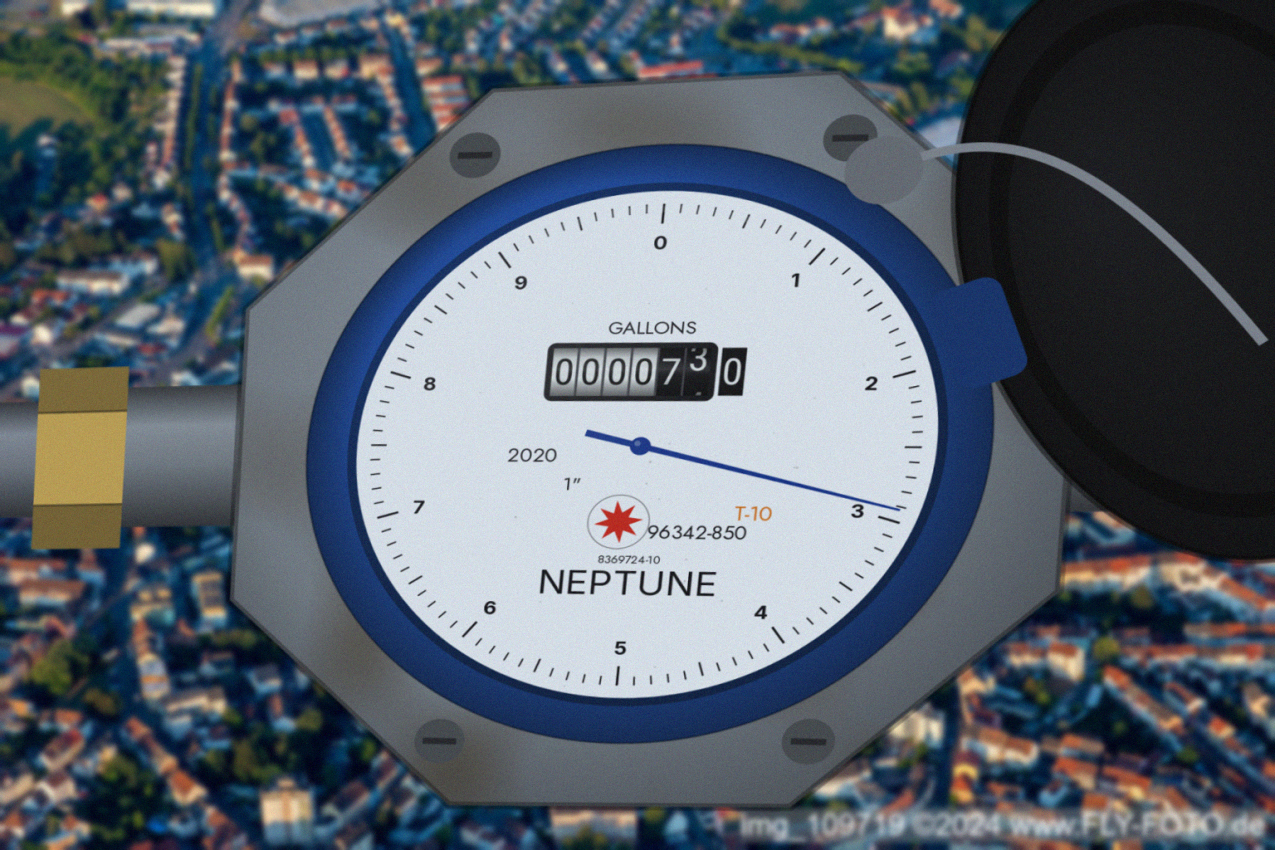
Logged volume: 732.9gal
